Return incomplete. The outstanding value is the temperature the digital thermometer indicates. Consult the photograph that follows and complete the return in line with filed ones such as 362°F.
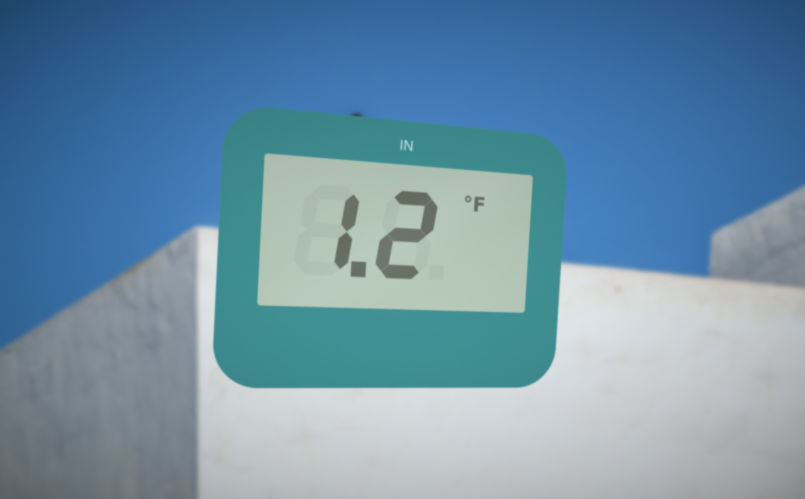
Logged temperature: 1.2°F
